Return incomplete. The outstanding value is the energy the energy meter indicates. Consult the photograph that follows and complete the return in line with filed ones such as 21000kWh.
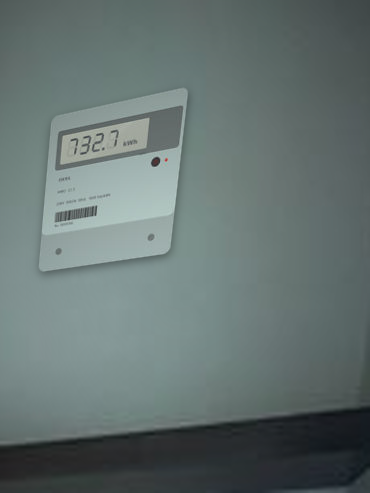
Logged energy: 732.7kWh
